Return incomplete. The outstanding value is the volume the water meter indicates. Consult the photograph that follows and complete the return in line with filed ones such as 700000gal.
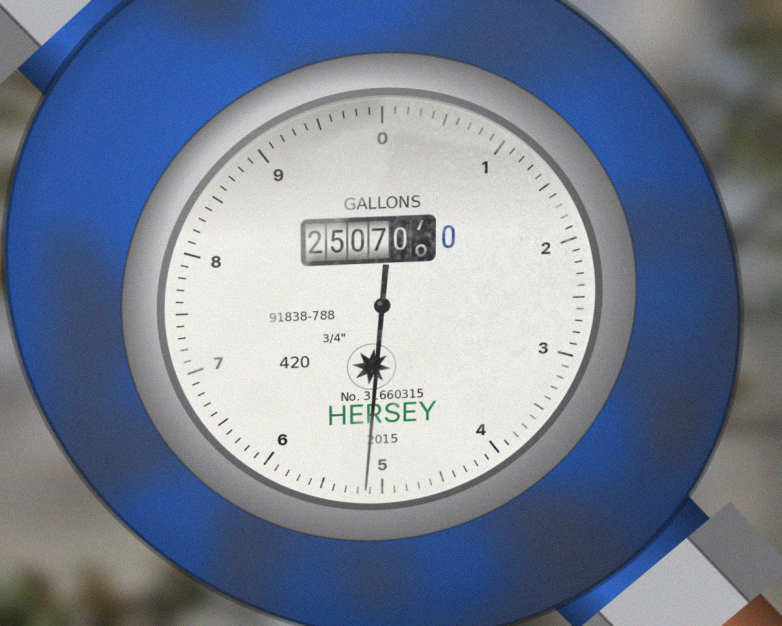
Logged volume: 2507075.1gal
